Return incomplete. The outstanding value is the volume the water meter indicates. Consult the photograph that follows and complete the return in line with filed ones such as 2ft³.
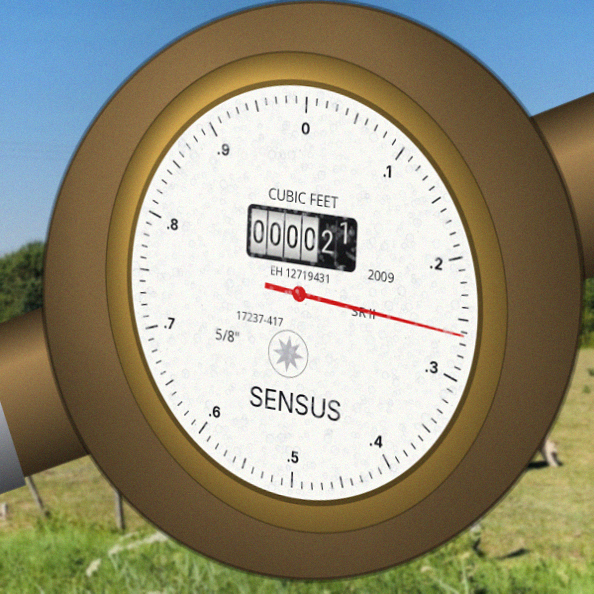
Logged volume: 21.26ft³
